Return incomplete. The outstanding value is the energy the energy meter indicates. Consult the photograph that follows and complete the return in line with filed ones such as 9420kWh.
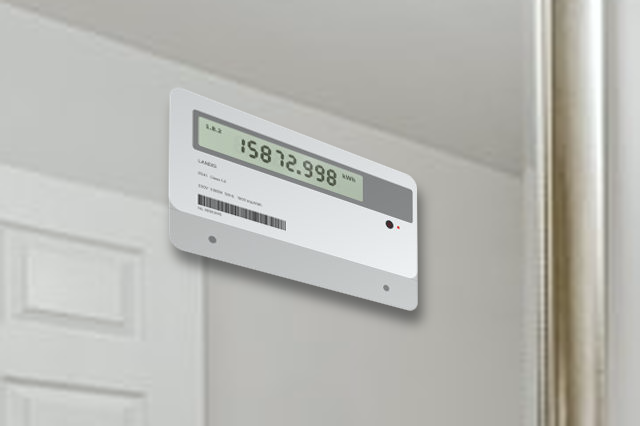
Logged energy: 15872.998kWh
